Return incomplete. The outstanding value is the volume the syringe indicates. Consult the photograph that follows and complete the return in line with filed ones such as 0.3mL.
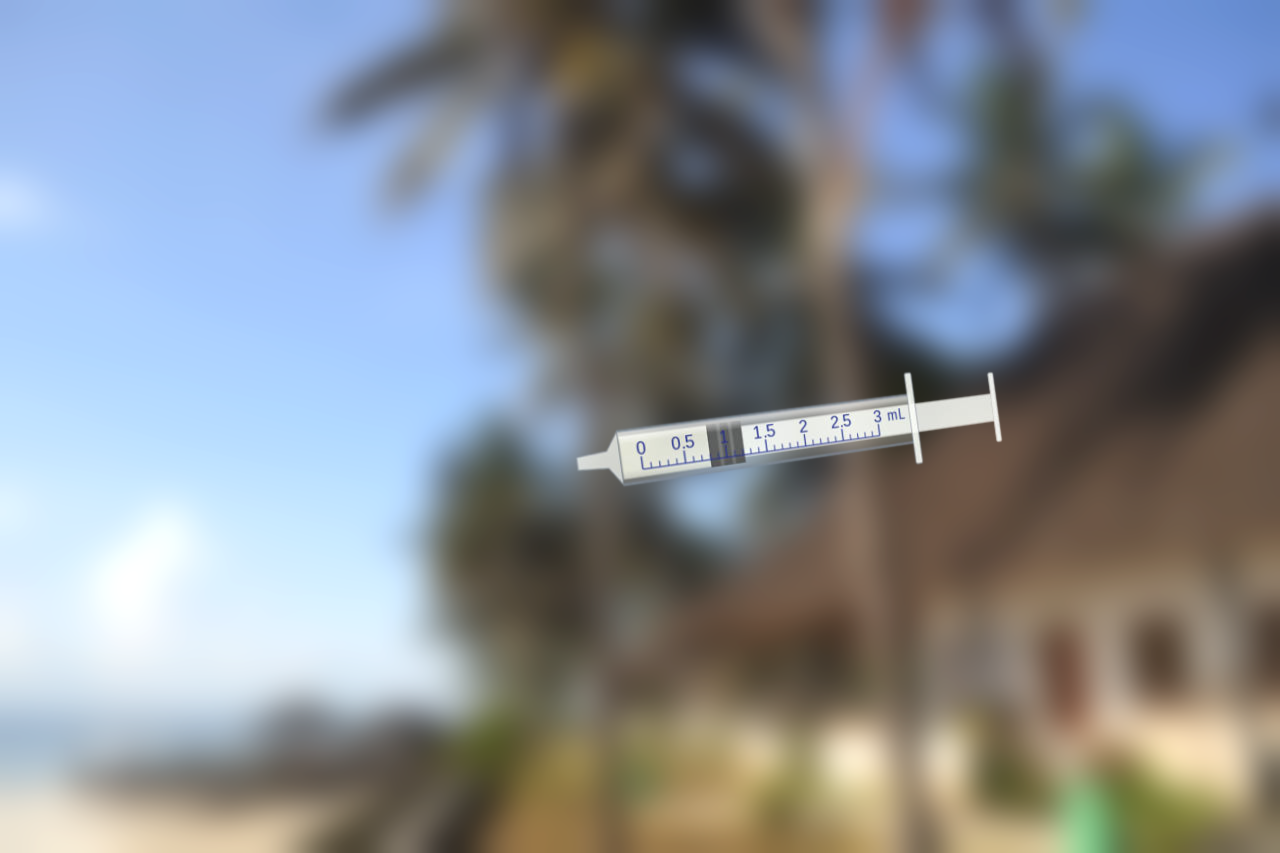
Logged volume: 0.8mL
